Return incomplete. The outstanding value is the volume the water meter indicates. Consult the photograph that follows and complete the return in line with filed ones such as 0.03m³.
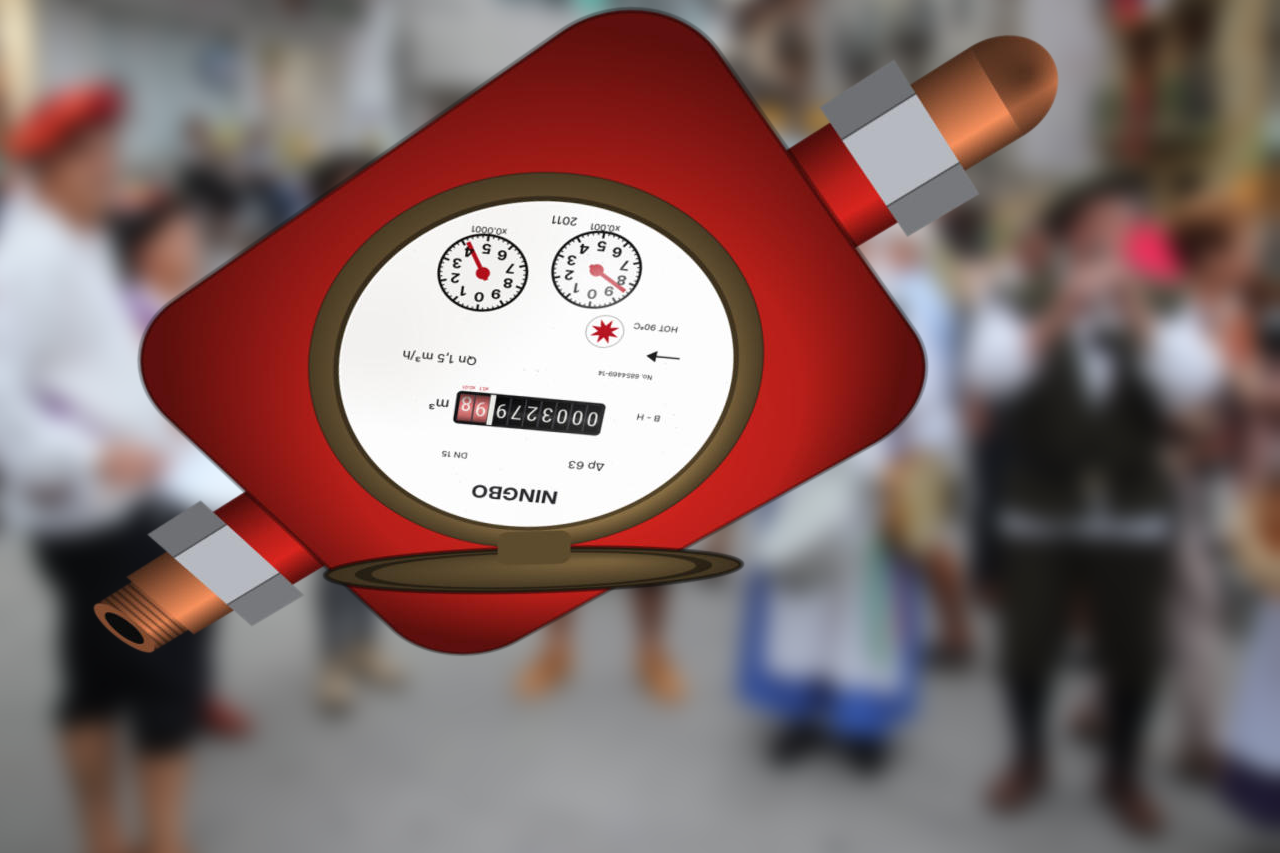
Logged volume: 3279.9784m³
